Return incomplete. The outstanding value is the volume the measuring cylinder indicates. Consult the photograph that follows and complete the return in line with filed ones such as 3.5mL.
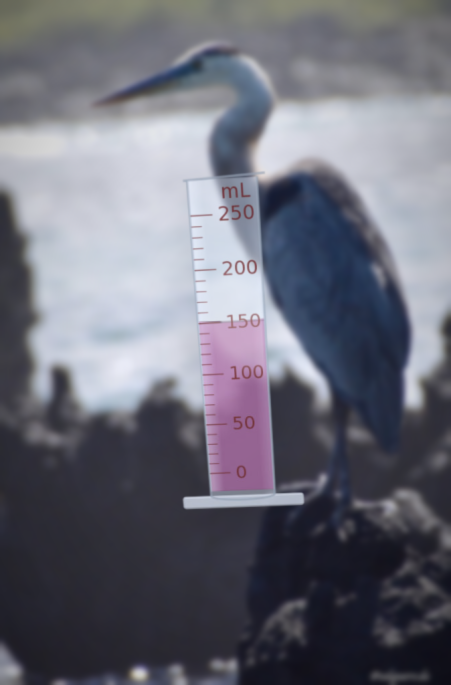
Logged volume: 150mL
